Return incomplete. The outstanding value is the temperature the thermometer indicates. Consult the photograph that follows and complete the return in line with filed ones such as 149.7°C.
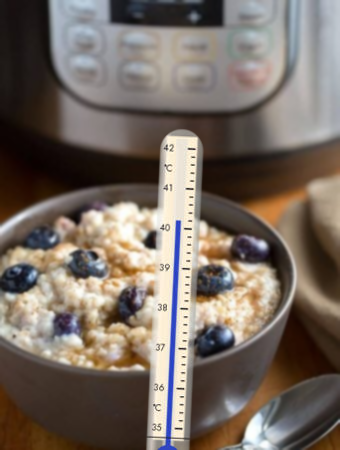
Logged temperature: 40.2°C
